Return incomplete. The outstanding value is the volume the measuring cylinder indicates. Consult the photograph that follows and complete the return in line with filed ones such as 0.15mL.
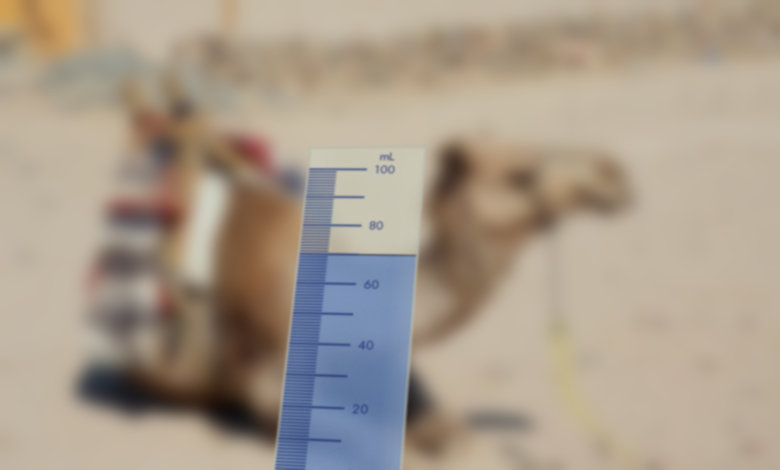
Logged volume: 70mL
